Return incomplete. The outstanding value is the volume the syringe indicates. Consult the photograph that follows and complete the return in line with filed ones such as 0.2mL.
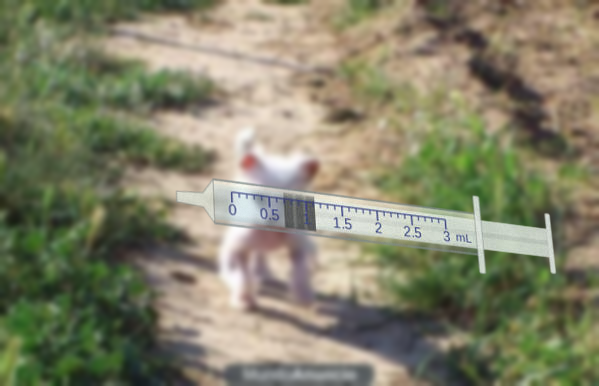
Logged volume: 0.7mL
